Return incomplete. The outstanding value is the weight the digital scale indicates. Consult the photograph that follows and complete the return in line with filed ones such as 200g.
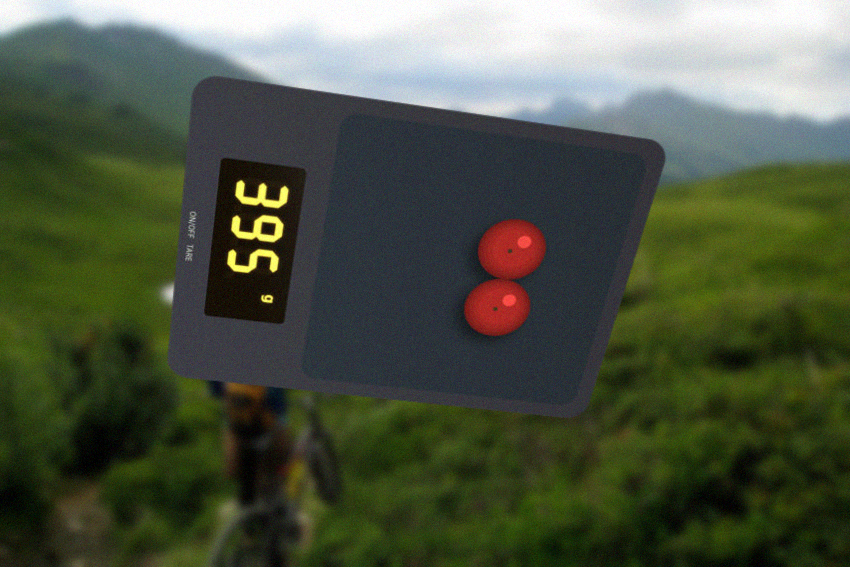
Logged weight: 395g
